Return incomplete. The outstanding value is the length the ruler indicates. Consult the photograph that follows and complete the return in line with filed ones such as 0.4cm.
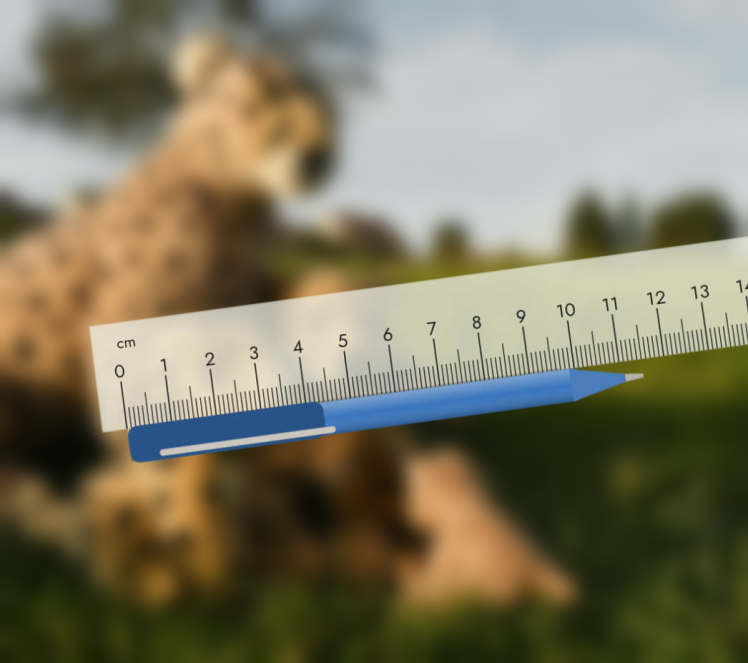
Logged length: 11.5cm
